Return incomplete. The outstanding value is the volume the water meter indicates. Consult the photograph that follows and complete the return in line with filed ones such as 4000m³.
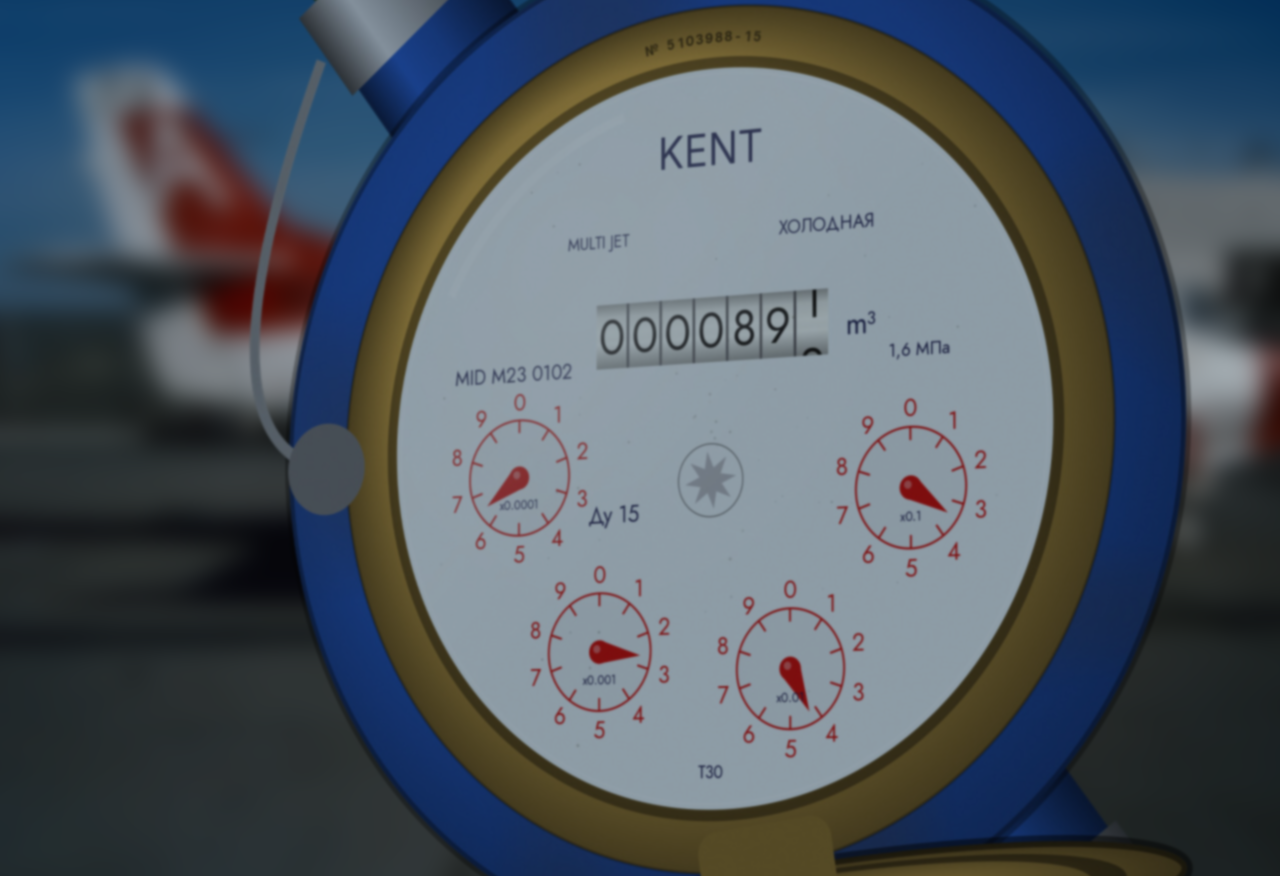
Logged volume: 891.3426m³
